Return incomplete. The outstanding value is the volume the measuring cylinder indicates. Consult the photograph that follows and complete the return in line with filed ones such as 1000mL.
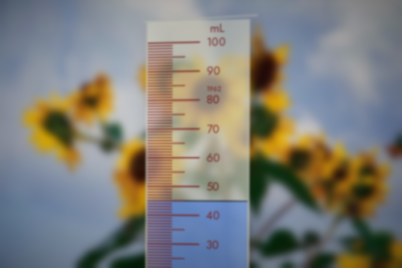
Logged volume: 45mL
